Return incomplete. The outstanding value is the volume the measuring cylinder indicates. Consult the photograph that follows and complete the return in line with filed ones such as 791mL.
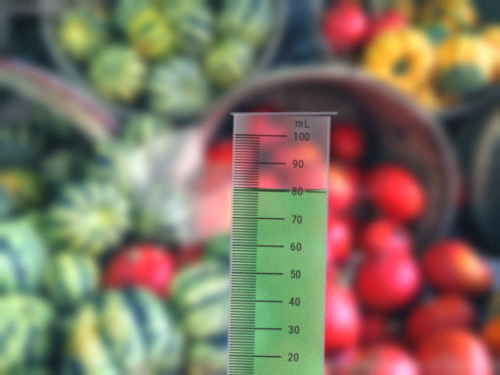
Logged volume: 80mL
